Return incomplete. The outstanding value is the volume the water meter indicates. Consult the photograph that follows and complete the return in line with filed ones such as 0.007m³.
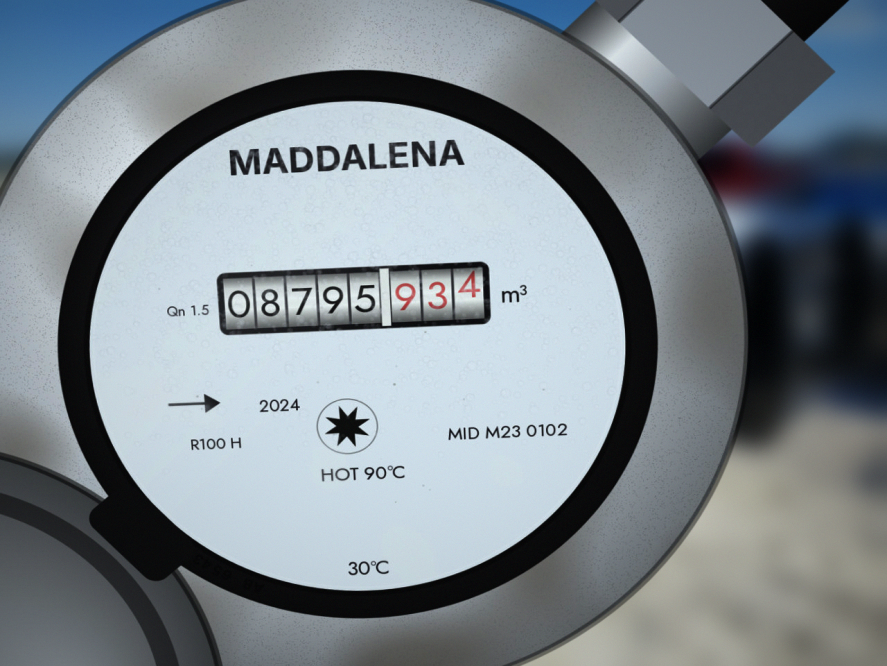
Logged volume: 8795.934m³
